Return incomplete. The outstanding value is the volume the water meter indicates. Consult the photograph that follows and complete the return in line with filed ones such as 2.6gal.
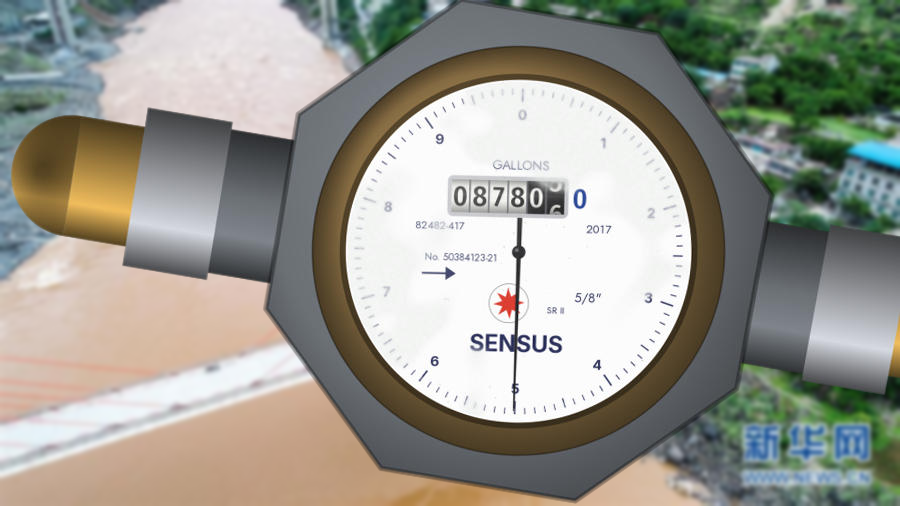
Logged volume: 878055.0gal
